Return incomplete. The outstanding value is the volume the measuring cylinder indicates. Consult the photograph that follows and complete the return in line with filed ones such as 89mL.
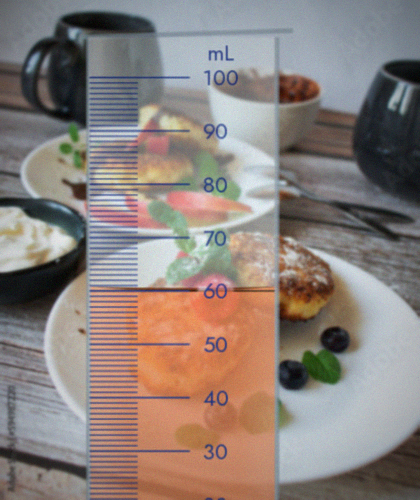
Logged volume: 60mL
